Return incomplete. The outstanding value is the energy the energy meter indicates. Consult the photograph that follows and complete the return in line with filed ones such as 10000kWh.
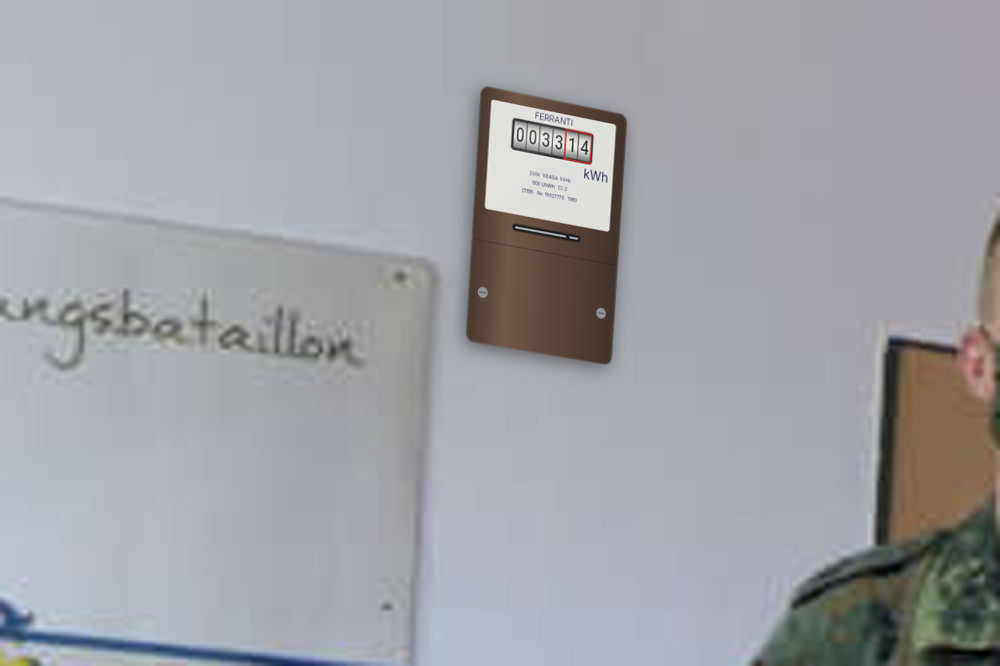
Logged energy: 33.14kWh
